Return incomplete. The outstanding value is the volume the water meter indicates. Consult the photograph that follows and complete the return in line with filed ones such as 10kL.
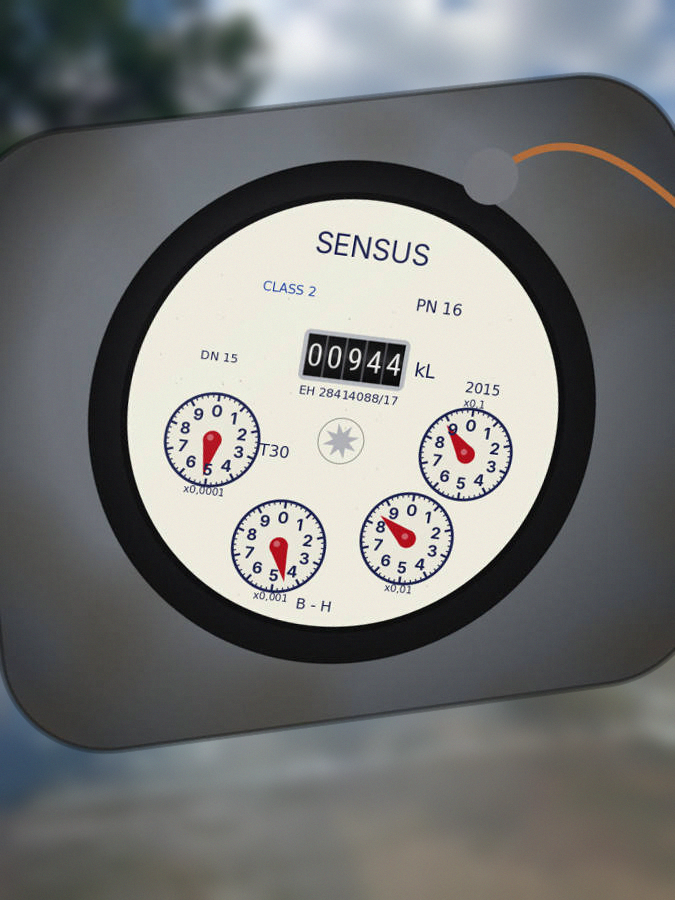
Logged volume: 944.8845kL
